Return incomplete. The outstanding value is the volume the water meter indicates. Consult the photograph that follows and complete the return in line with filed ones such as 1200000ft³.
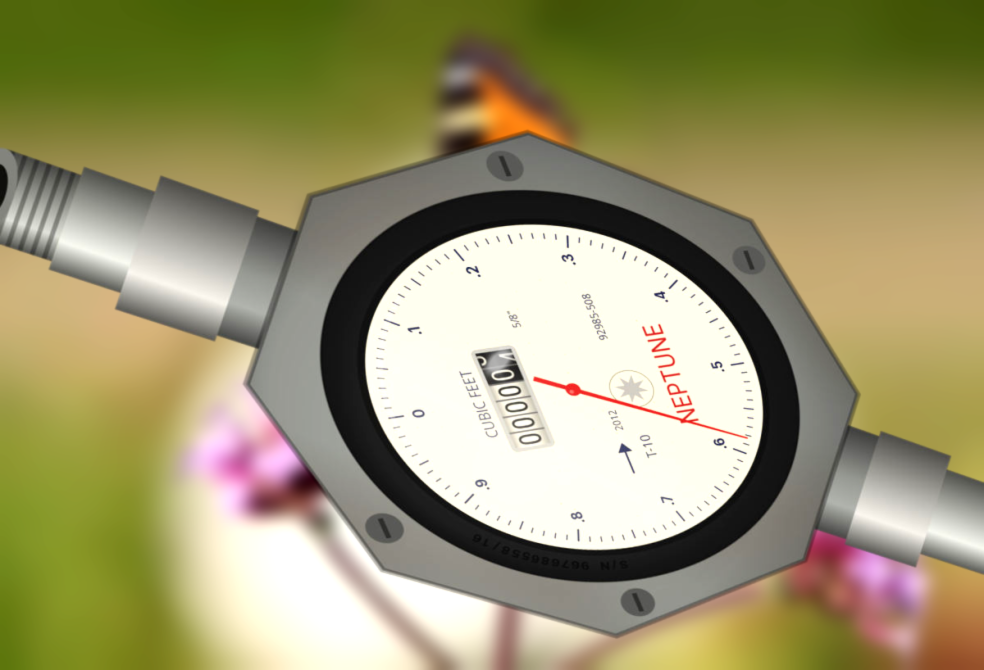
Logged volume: 3.58ft³
